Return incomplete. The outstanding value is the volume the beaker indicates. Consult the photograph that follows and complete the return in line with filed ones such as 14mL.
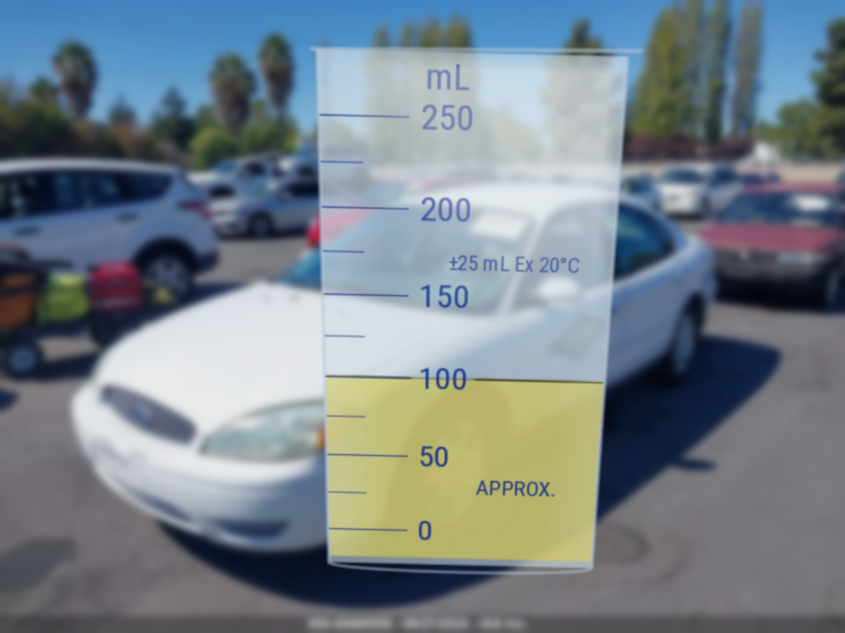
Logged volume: 100mL
